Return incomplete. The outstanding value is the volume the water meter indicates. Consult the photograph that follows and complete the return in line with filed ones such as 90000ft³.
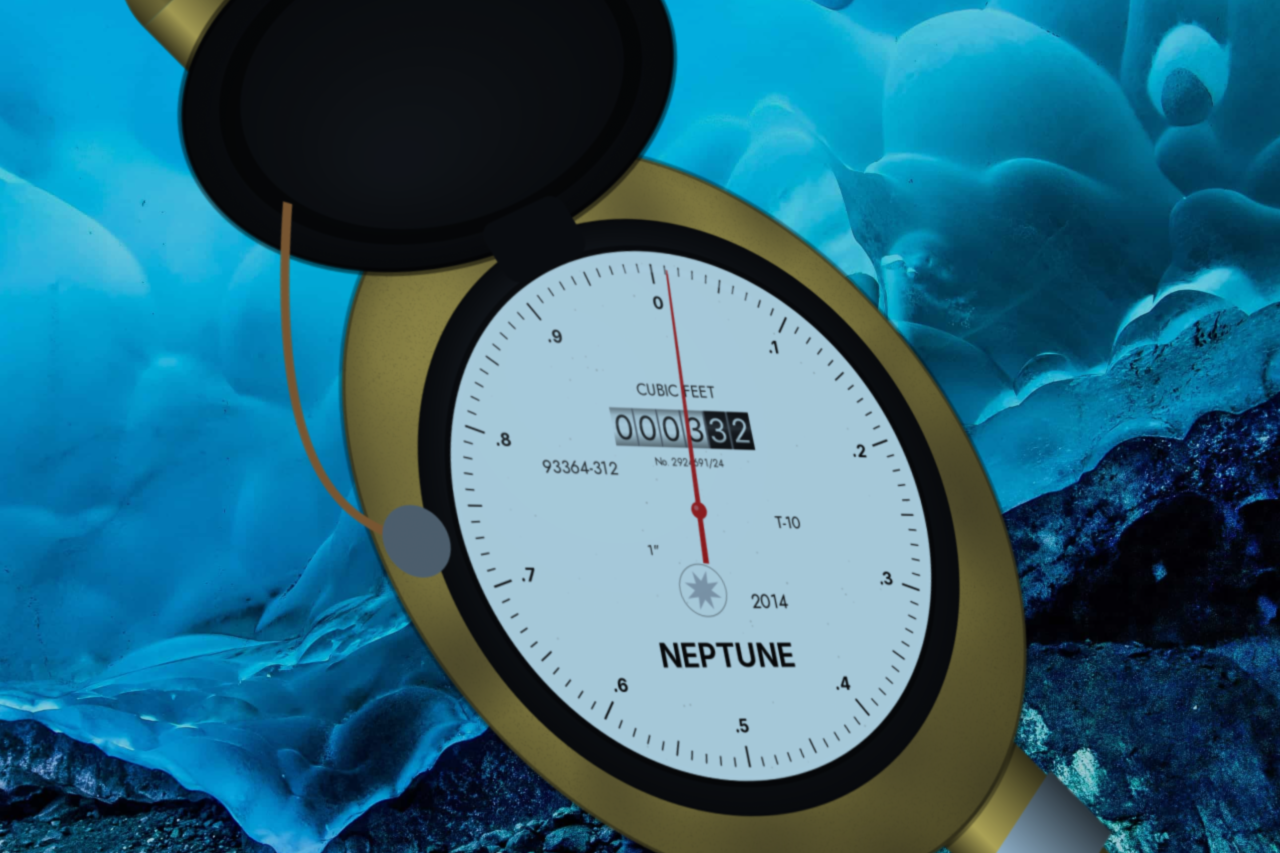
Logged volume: 332.01ft³
